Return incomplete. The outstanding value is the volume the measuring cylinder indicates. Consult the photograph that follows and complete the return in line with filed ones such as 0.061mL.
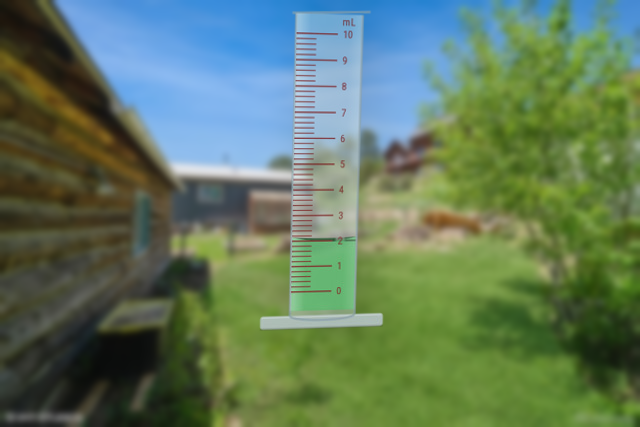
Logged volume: 2mL
